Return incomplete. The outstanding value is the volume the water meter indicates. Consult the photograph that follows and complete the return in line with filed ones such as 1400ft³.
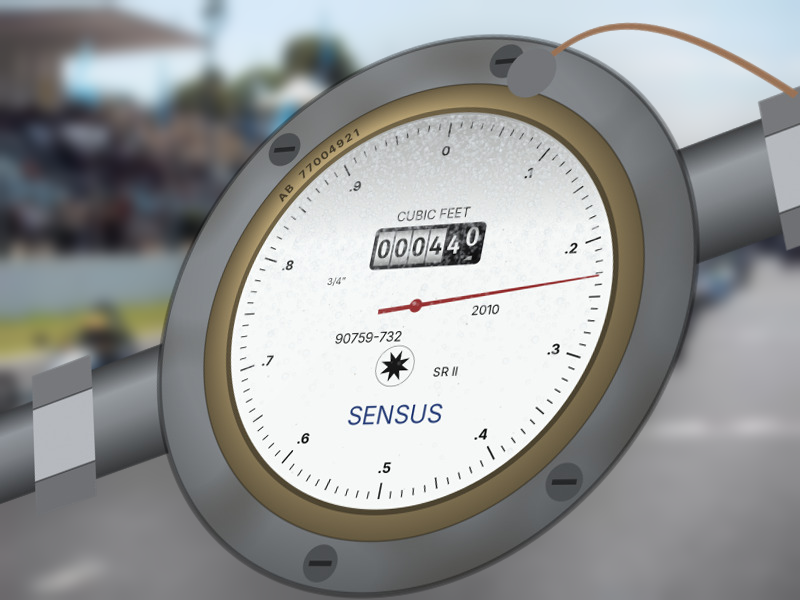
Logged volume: 440.23ft³
